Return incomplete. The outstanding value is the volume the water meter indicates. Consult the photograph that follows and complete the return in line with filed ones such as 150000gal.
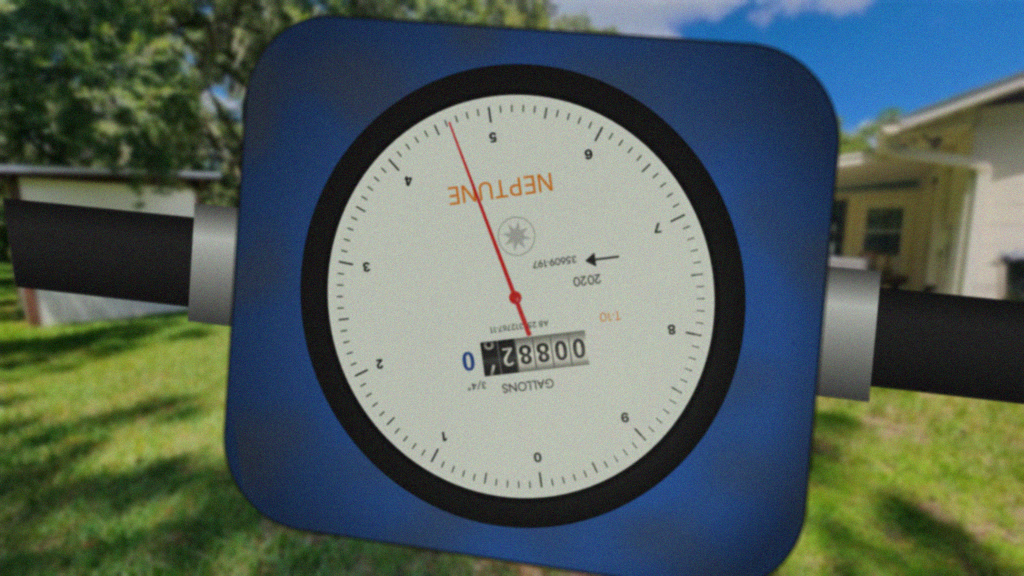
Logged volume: 88274.6gal
